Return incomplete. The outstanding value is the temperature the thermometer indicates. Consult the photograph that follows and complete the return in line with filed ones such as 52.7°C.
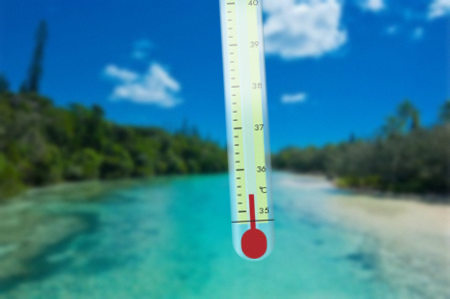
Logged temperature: 35.4°C
